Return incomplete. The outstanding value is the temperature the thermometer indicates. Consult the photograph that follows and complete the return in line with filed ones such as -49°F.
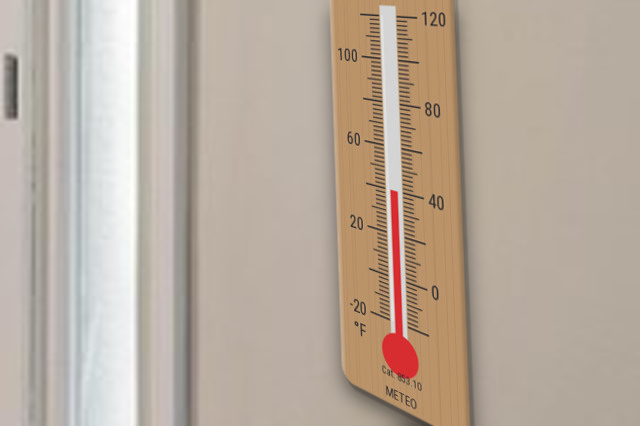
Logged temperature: 40°F
